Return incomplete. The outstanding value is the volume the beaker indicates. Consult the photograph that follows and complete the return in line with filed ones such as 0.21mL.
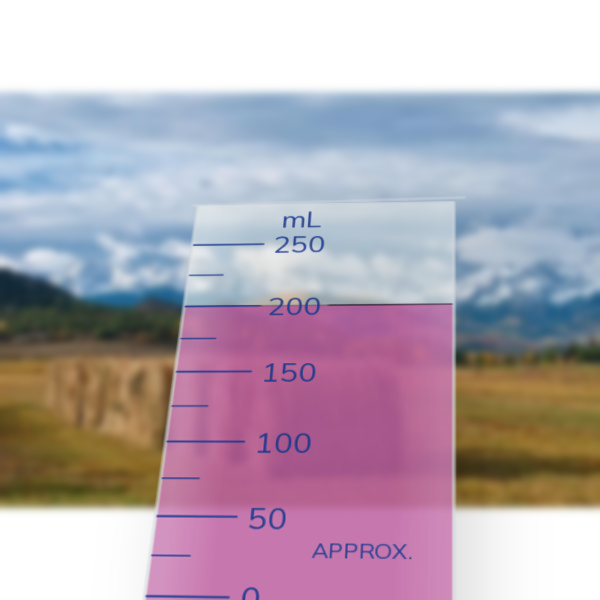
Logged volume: 200mL
